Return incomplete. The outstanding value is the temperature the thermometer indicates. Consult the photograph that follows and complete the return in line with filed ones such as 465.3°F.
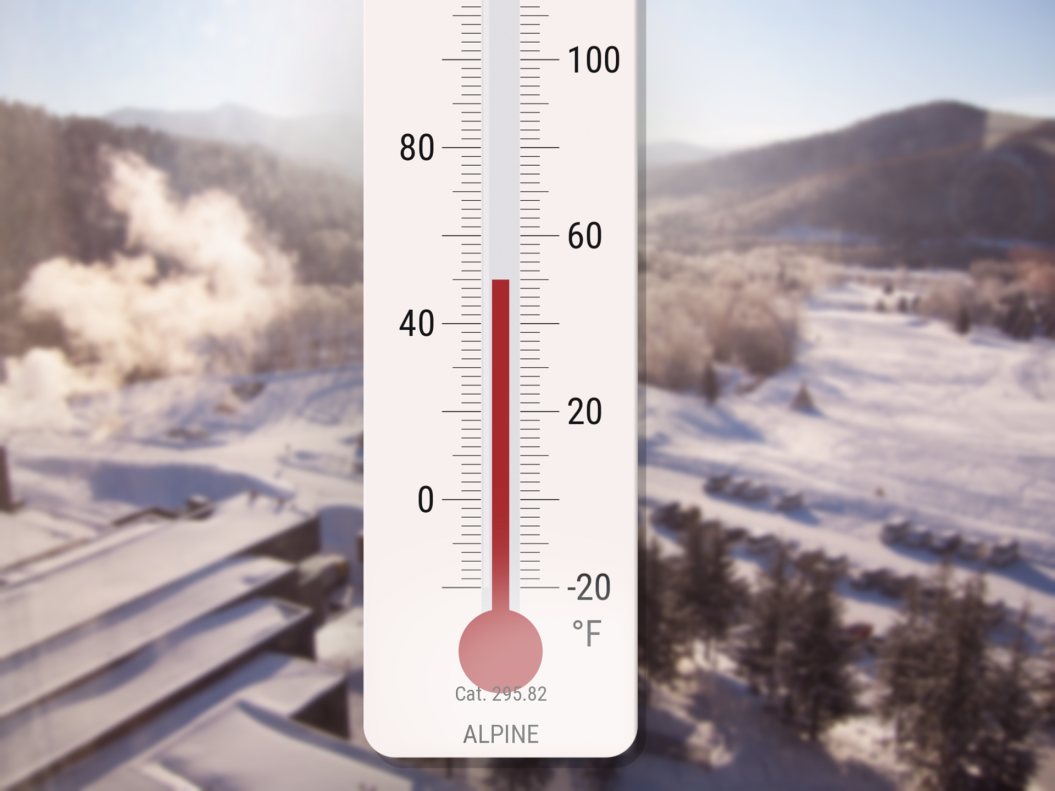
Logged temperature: 50°F
